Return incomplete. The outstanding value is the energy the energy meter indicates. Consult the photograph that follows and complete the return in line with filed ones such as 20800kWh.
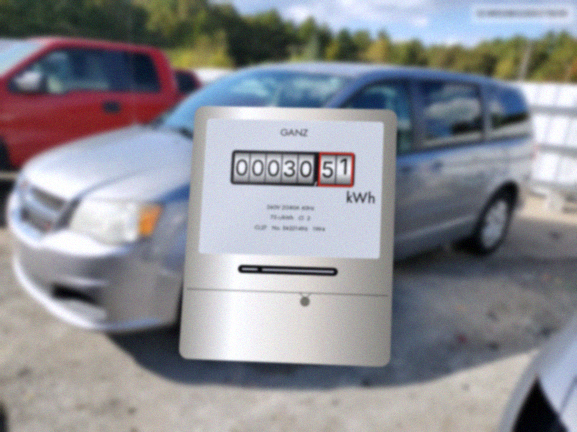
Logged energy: 30.51kWh
